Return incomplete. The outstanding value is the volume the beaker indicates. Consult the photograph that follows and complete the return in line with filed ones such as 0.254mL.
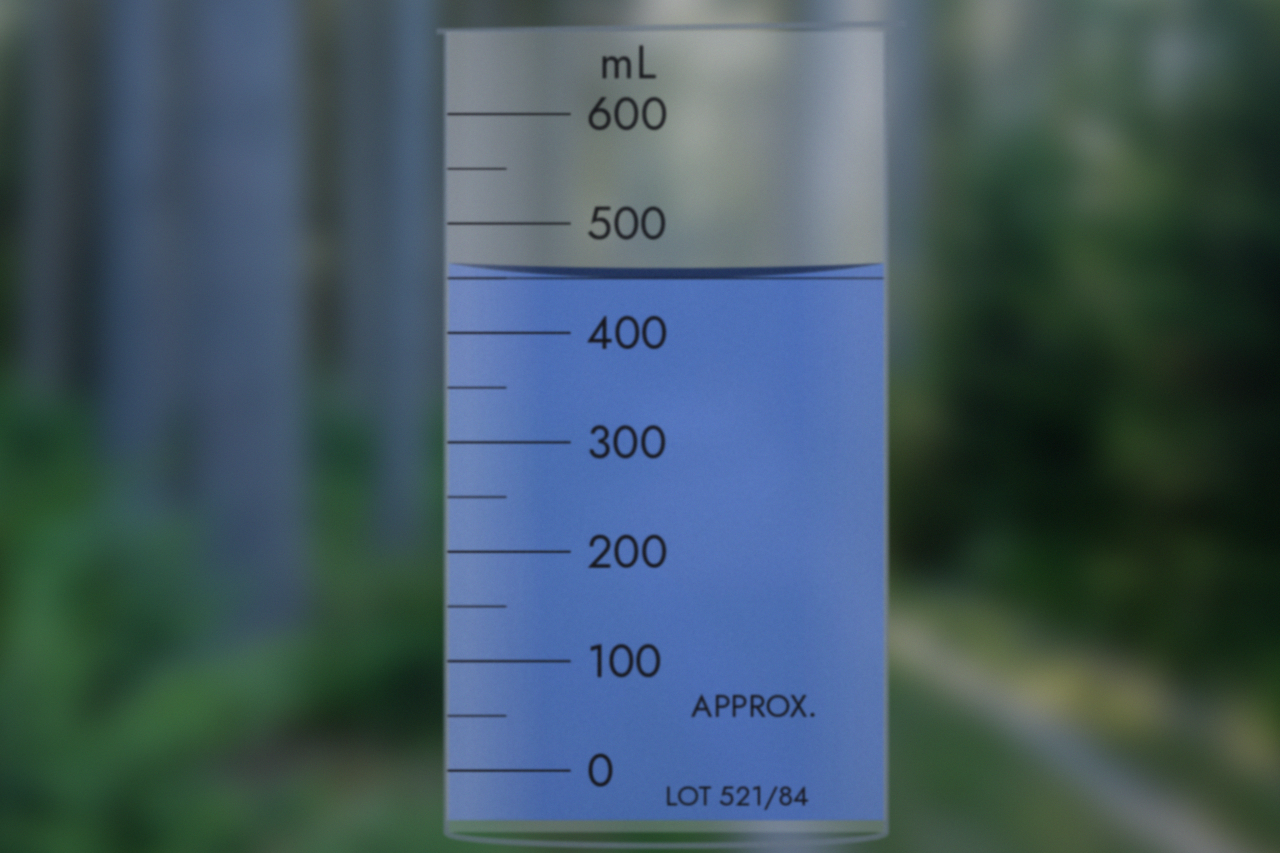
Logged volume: 450mL
